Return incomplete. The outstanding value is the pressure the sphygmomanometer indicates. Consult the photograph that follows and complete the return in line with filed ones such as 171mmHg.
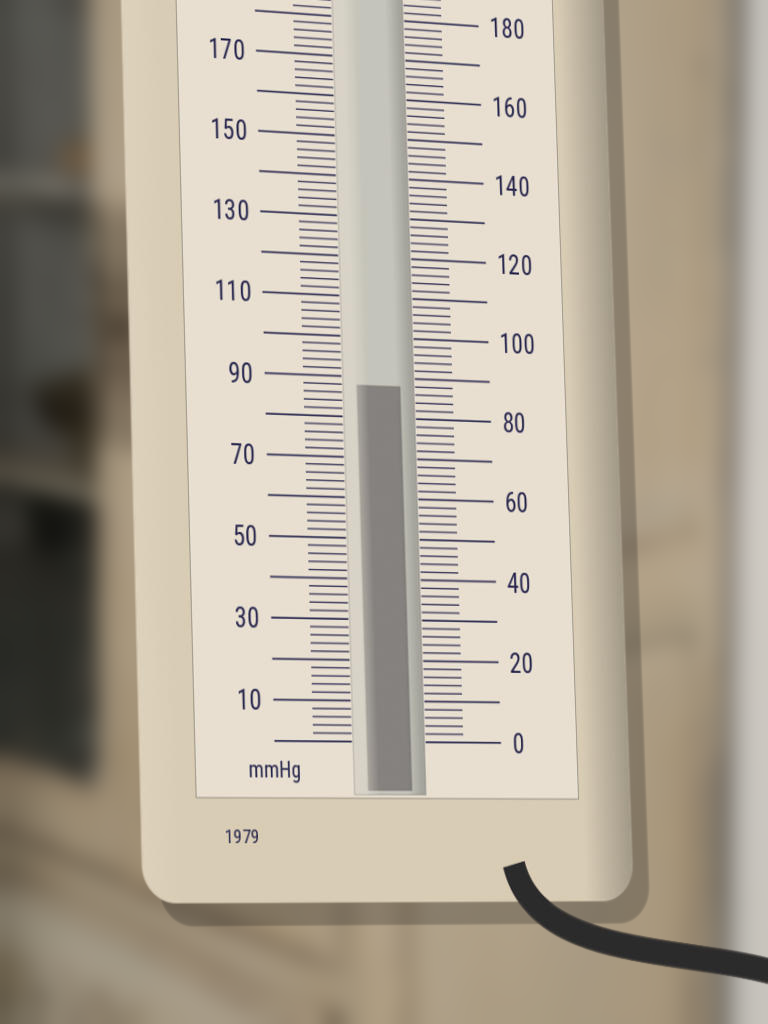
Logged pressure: 88mmHg
